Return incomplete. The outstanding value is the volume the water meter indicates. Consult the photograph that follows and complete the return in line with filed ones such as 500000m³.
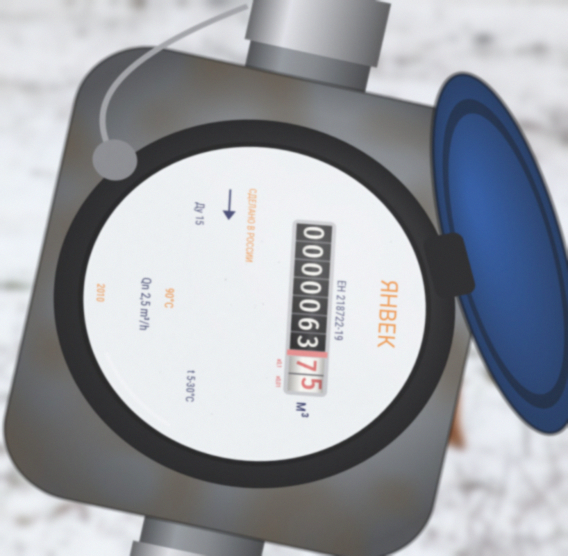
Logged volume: 63.75m³
